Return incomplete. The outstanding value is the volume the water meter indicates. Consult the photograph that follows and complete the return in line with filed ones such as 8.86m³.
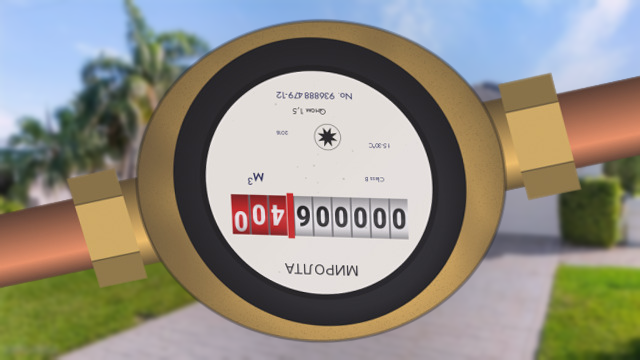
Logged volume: 6.400m³
